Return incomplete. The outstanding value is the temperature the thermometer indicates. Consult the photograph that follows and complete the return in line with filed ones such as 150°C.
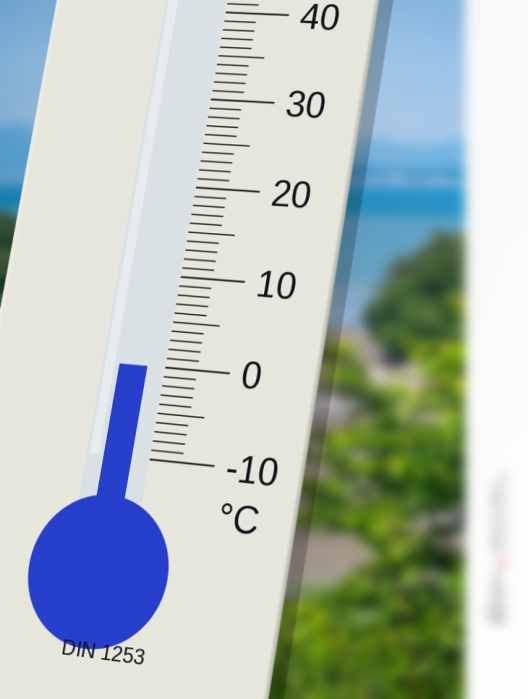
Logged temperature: 0°C
